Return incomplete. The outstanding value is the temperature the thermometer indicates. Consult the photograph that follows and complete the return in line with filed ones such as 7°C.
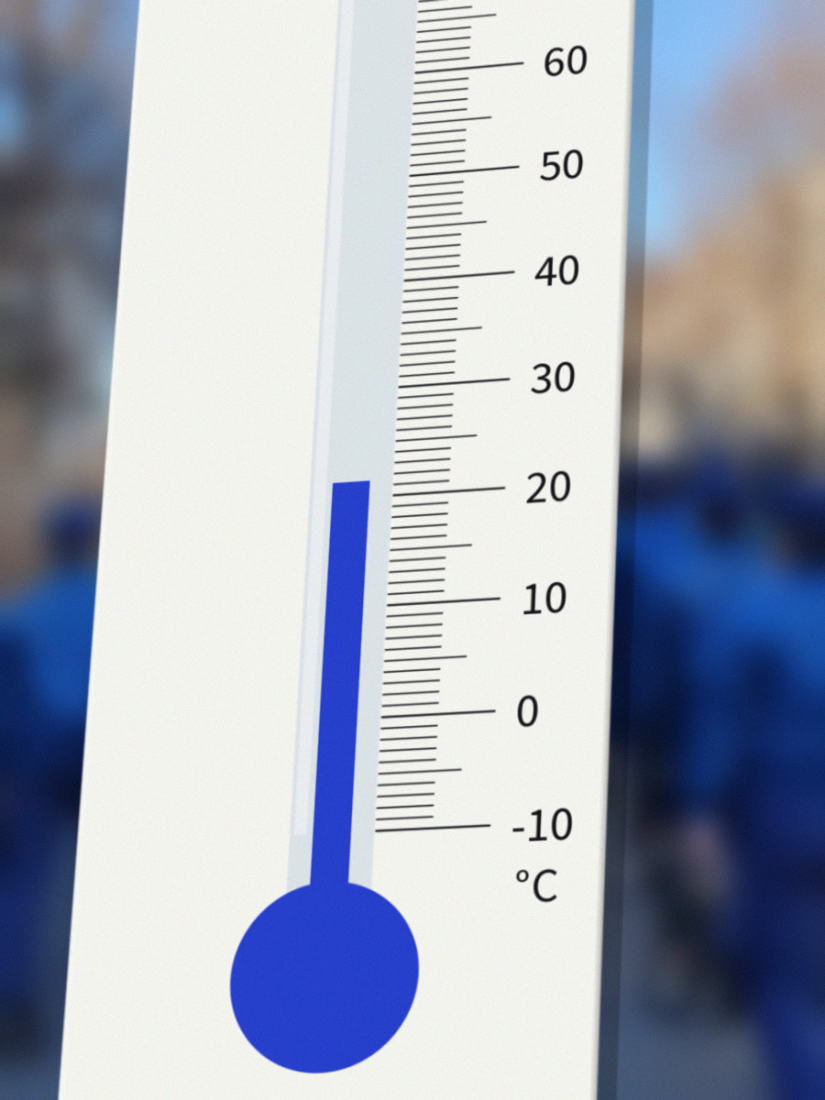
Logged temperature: 21.5°C
